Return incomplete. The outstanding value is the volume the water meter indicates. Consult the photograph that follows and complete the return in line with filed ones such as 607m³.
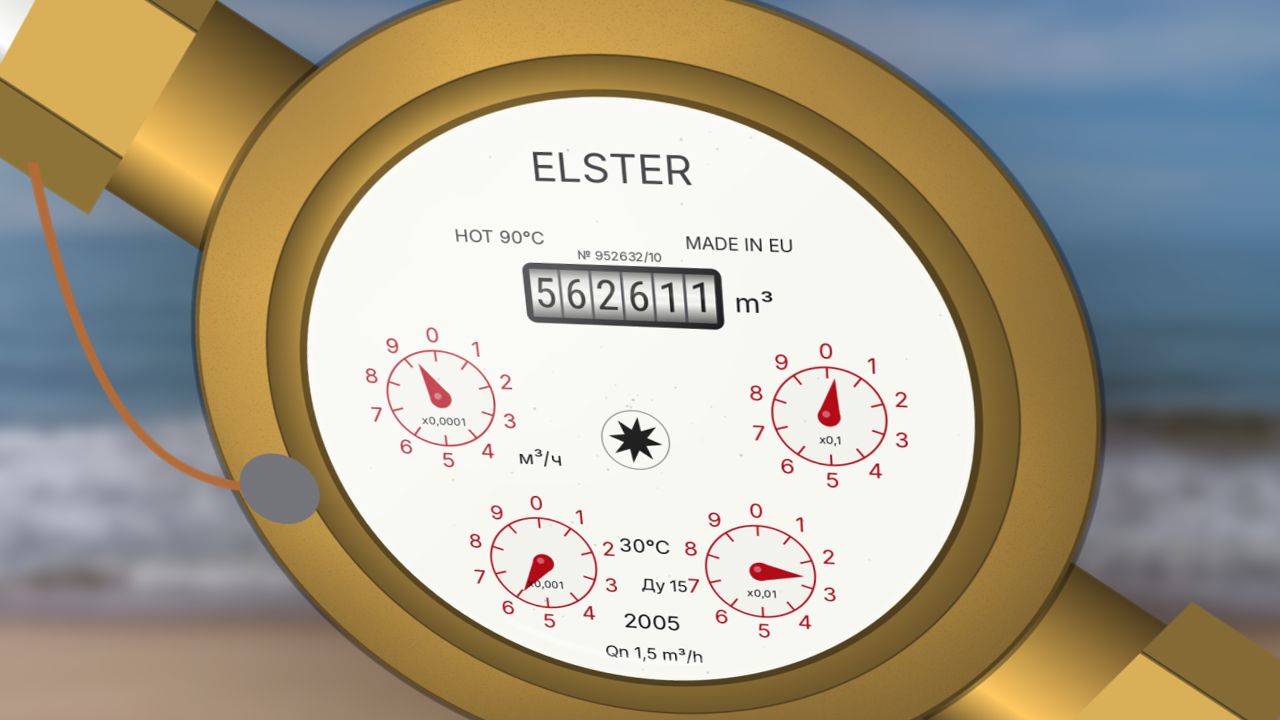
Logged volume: 562611.0259m³
